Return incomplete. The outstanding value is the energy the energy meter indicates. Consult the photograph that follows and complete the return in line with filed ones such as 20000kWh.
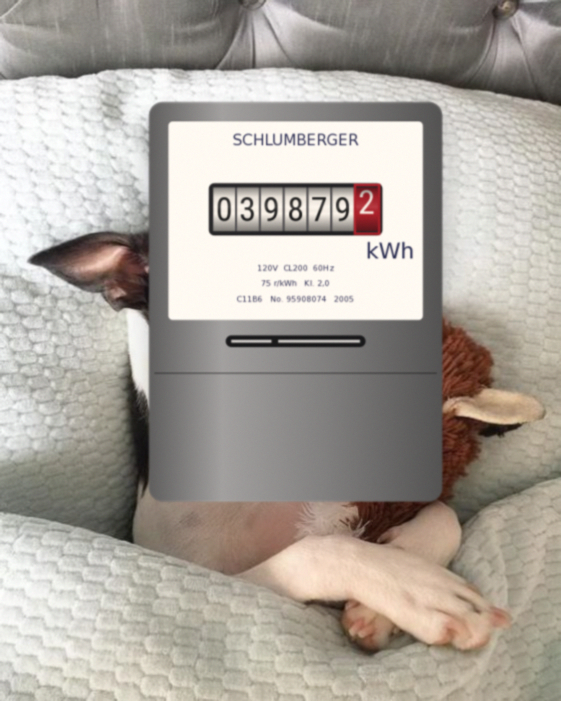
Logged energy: 39879.2kWh
